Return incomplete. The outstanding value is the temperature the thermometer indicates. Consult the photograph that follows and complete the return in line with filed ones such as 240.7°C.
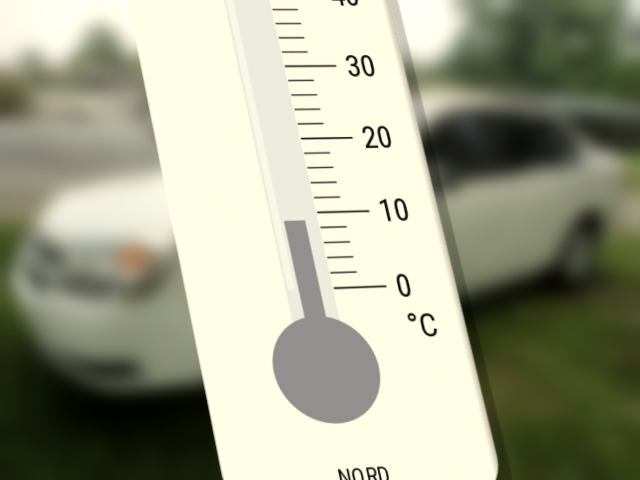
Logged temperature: 9°C
